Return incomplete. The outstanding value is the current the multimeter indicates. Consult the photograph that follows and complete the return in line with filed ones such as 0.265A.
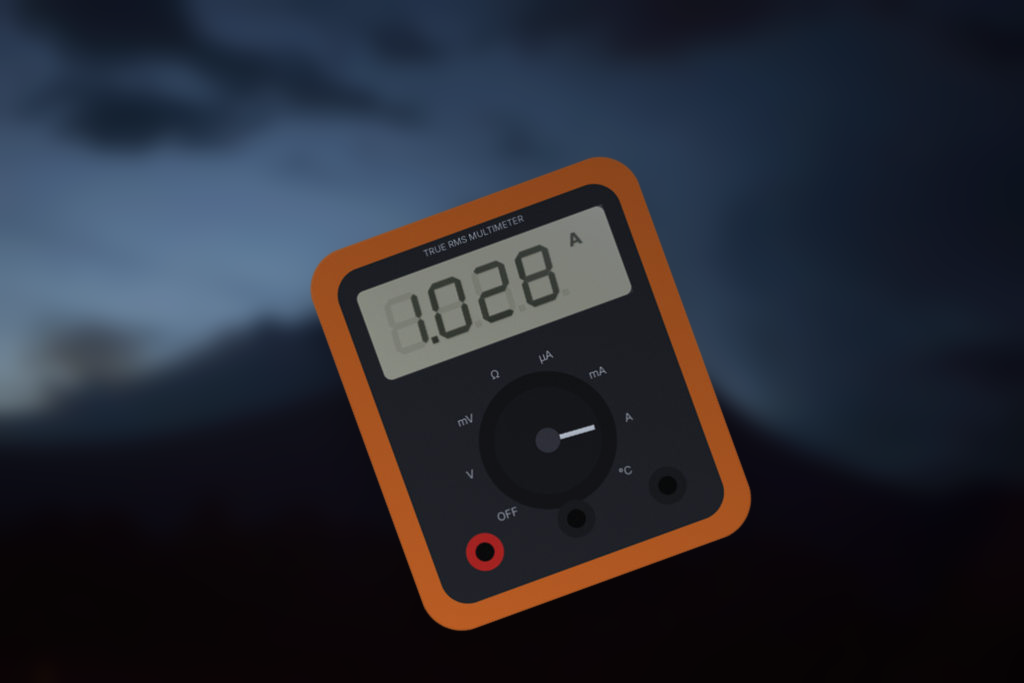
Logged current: 1.028A
